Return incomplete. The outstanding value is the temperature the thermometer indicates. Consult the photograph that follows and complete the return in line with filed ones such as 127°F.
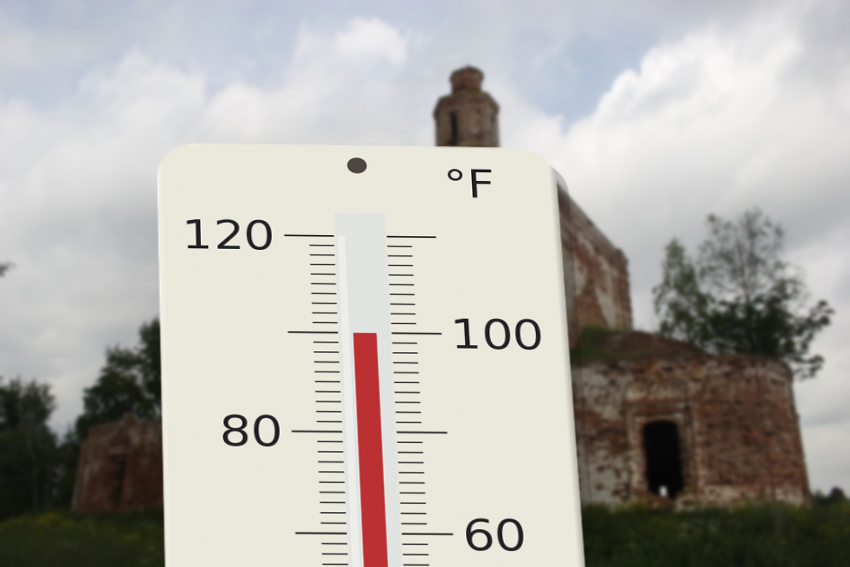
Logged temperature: 100°F
